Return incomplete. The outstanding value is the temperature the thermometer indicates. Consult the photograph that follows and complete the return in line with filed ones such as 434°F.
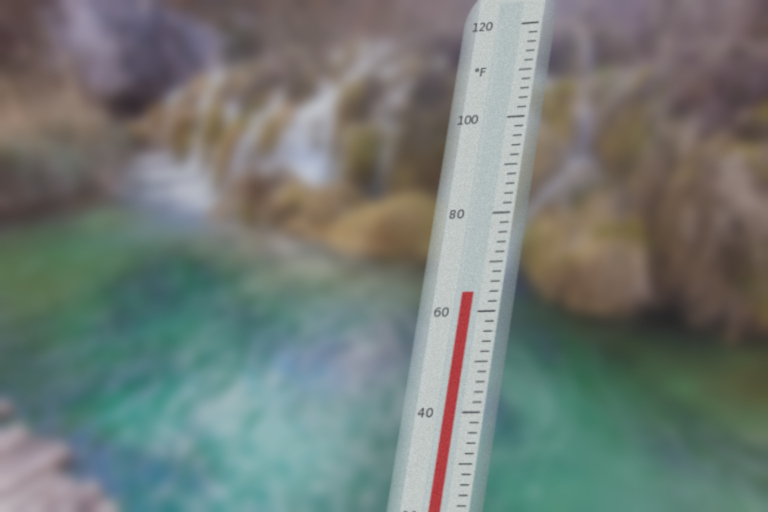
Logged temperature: 64°F
